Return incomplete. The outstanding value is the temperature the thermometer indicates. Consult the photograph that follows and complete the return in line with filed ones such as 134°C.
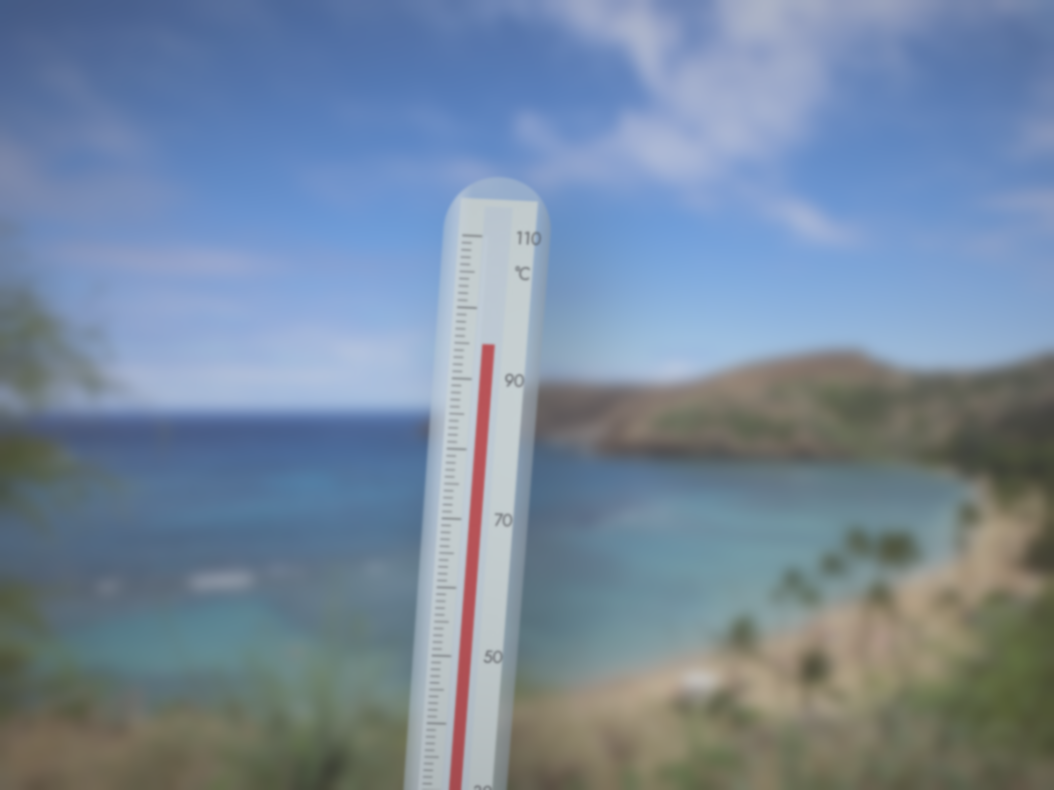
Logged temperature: 95°C
